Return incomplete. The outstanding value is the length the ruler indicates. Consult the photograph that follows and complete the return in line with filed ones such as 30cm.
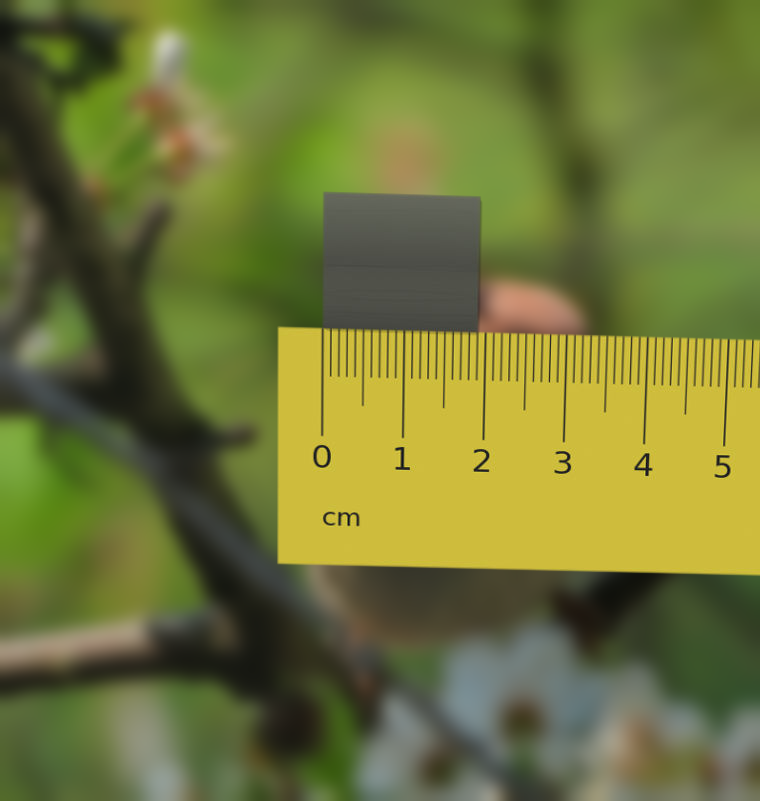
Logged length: 1.9cm
